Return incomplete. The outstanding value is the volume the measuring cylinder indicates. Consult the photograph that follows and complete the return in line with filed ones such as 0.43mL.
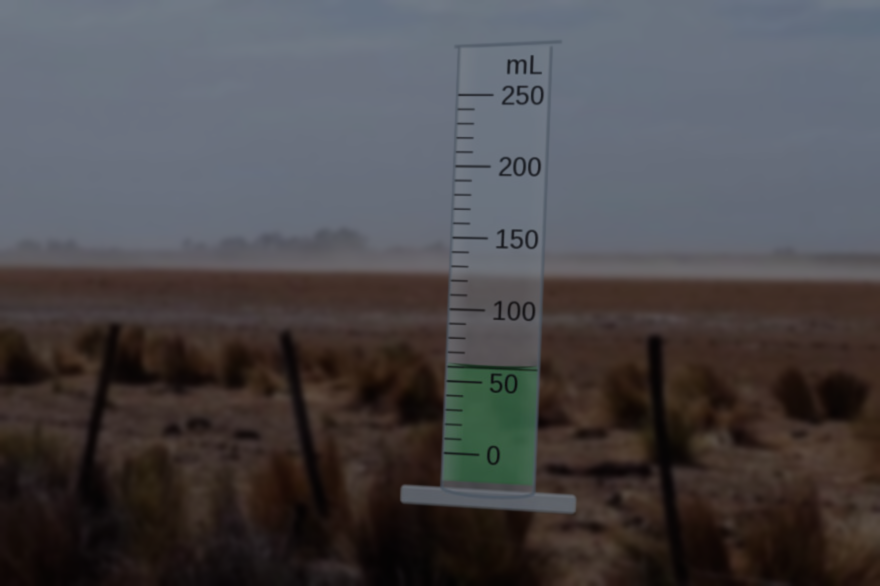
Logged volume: 60mL
